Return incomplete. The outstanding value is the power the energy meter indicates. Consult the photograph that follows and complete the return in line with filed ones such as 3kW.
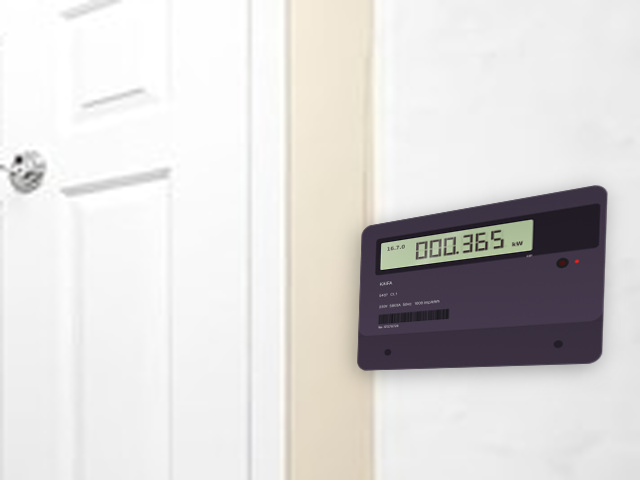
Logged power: 0.365kW
